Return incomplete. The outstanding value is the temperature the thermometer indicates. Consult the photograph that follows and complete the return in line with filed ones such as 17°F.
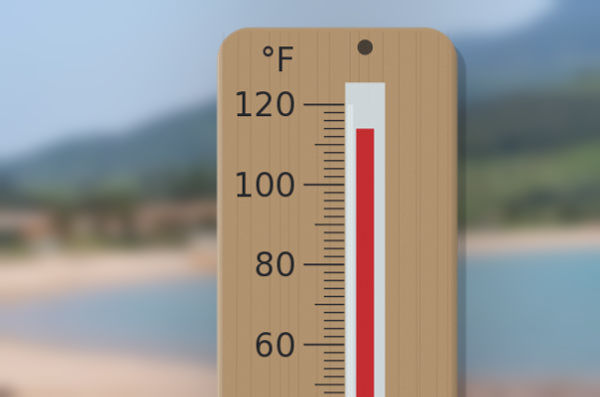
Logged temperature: 114°F
